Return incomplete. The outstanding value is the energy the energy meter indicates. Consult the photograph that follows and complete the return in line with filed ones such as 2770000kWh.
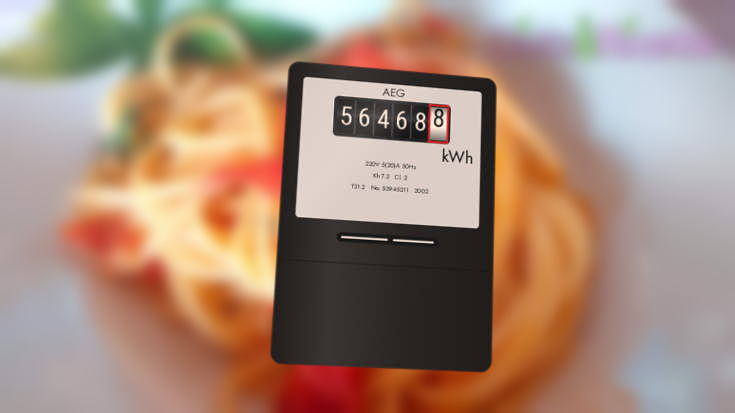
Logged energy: 56468.8kWh
